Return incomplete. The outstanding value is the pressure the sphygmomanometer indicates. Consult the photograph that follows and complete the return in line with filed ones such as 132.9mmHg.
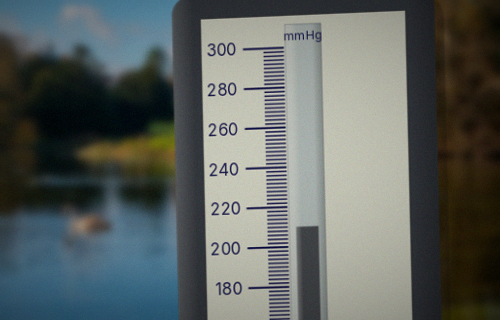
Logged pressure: 210mmHg
